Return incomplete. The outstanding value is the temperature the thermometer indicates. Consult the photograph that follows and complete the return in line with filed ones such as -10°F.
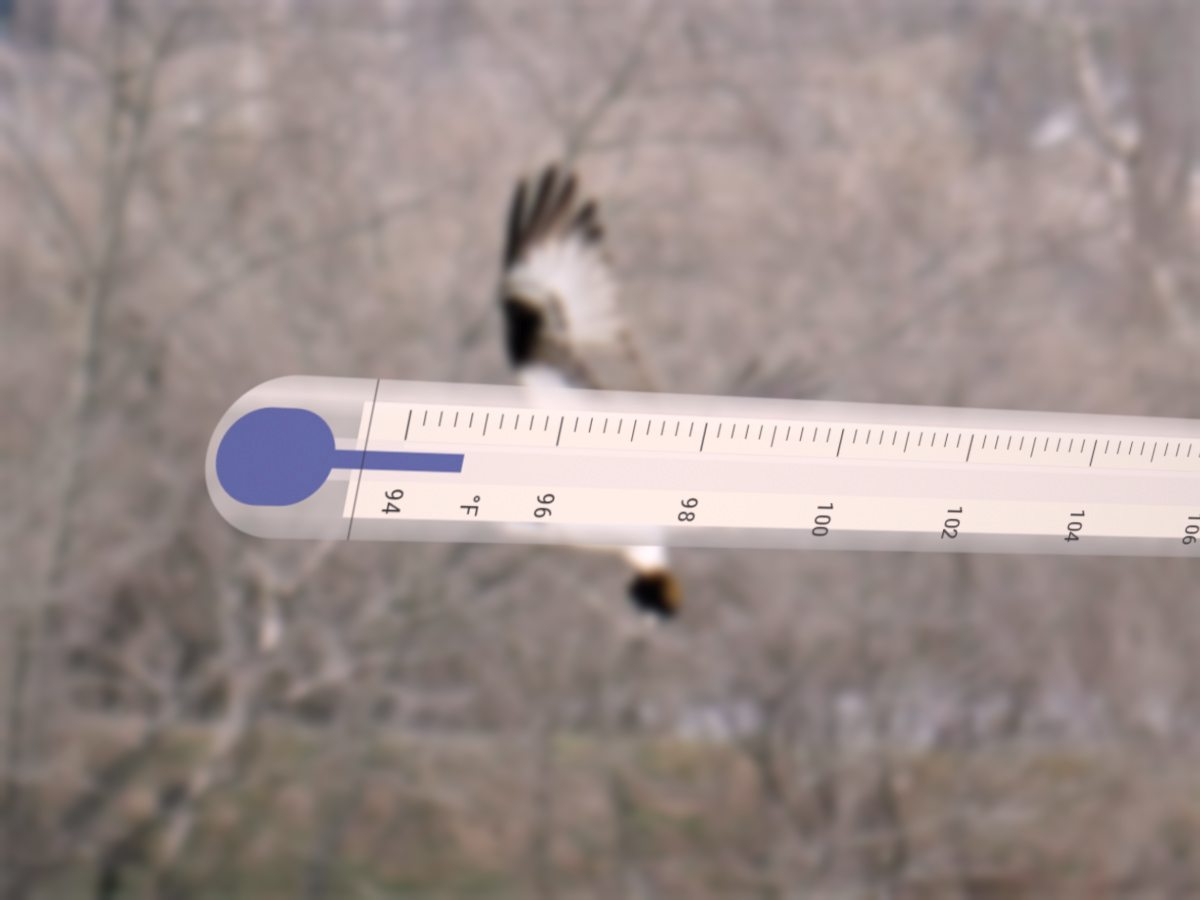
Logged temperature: 94.8°F
